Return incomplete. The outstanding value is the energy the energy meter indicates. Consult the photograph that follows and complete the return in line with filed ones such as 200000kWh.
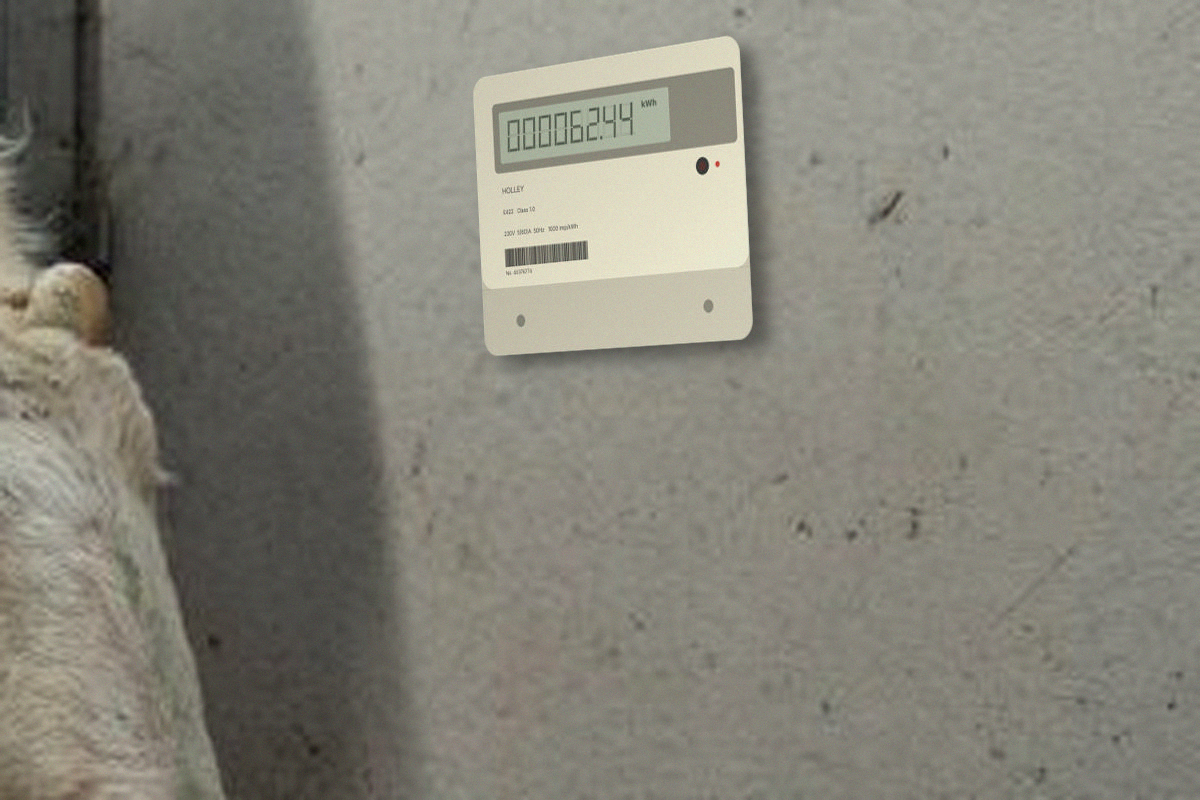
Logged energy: 62.44kWh
